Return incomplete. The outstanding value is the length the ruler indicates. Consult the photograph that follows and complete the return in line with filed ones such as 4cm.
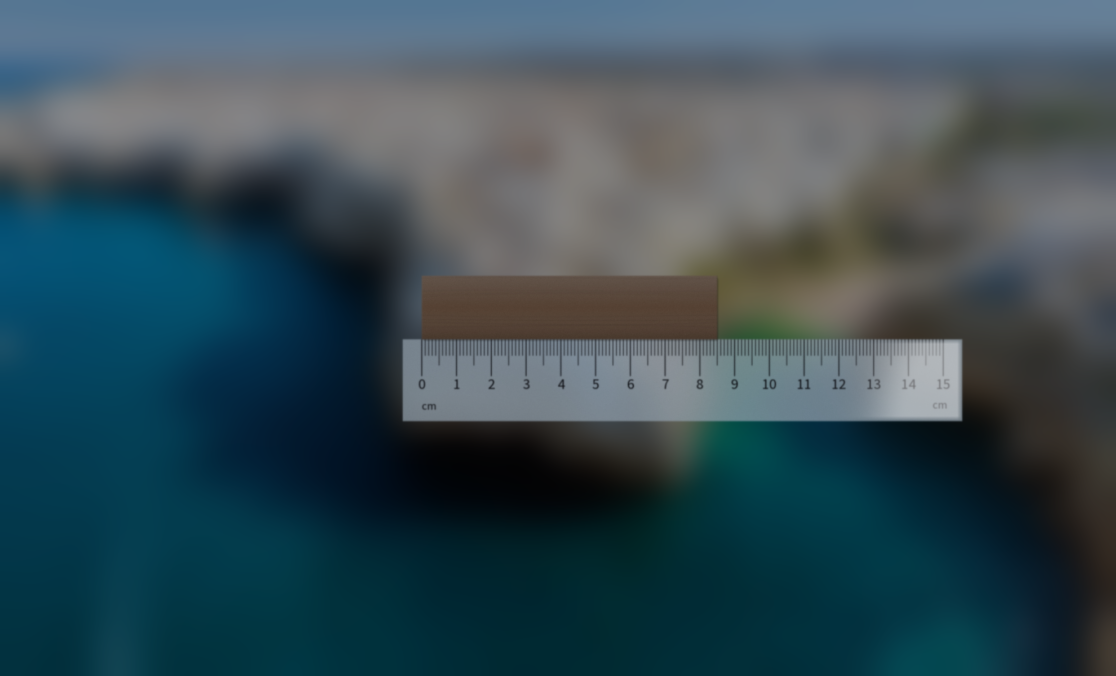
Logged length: 8.5cm
